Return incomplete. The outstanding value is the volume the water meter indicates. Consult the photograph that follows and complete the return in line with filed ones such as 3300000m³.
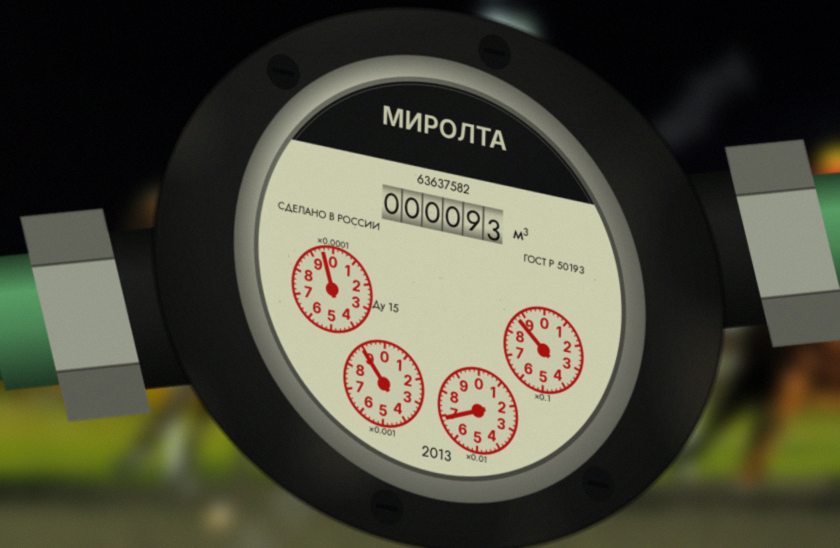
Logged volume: 92.8689m³
